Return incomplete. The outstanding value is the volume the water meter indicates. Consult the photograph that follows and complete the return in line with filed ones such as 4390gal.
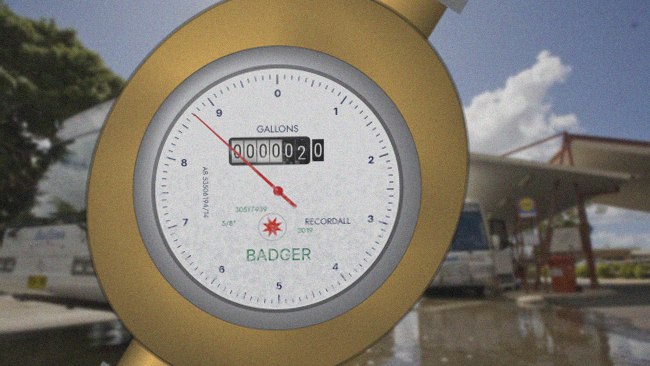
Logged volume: 18.7gal
